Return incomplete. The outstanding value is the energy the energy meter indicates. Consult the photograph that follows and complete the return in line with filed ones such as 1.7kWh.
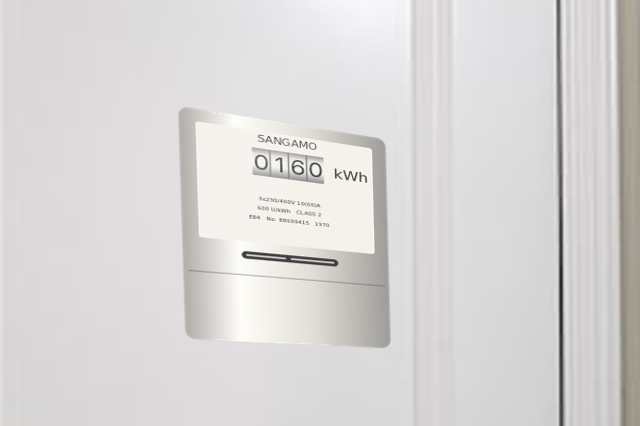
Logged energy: 160kWh
